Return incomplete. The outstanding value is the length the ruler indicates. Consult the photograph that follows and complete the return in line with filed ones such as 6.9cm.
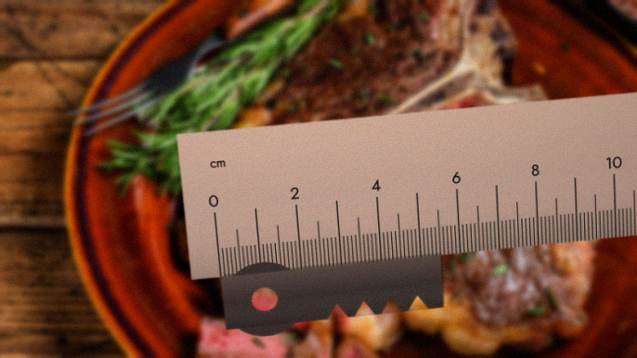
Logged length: 5.5cm
